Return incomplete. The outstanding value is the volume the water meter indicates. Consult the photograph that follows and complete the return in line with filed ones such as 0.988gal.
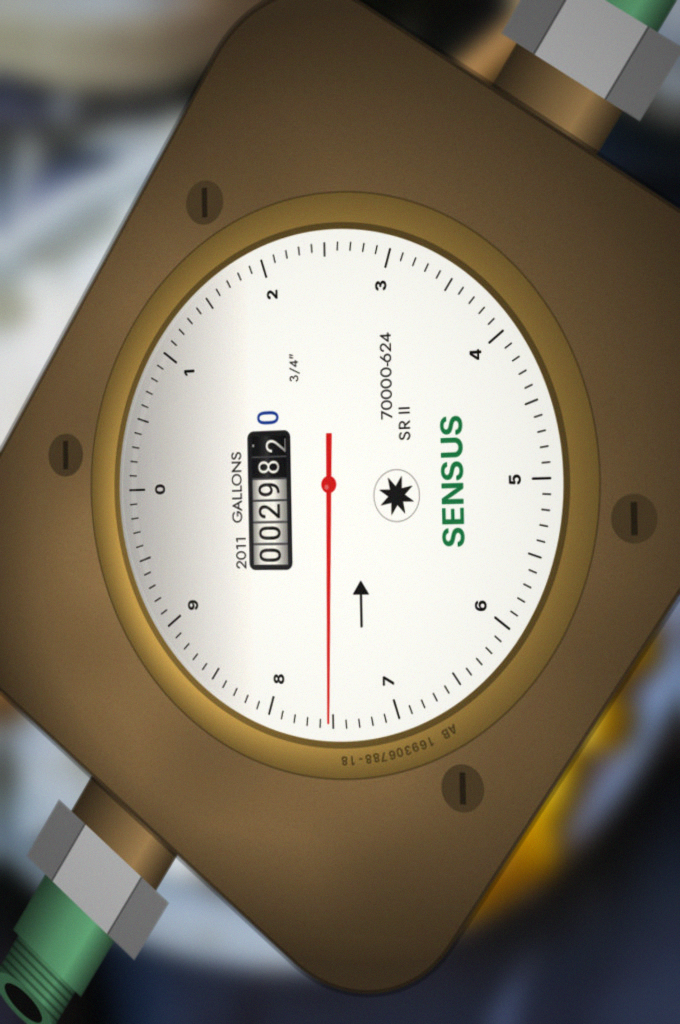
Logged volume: 29817.5gal
